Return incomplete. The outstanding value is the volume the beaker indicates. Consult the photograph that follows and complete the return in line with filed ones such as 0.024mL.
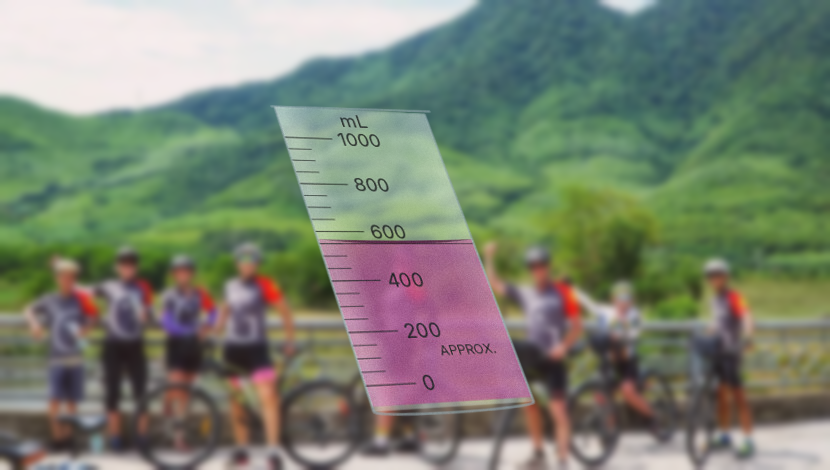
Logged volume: 550mL
